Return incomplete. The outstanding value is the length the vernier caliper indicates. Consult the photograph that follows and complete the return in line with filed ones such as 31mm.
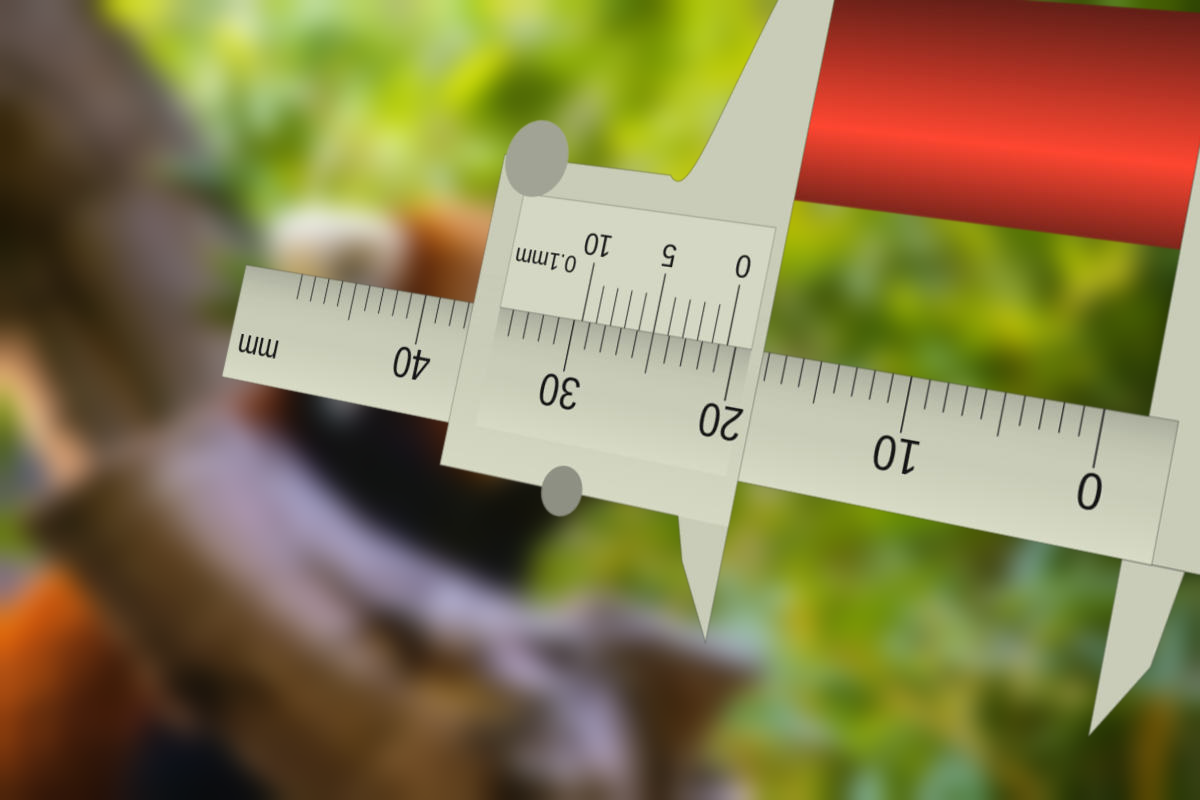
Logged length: 20.5mm
